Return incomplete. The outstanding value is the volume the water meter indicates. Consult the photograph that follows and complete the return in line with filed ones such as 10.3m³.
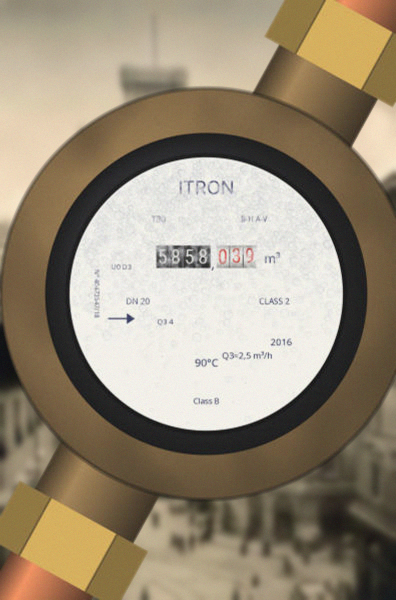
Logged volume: 5858.039m³
